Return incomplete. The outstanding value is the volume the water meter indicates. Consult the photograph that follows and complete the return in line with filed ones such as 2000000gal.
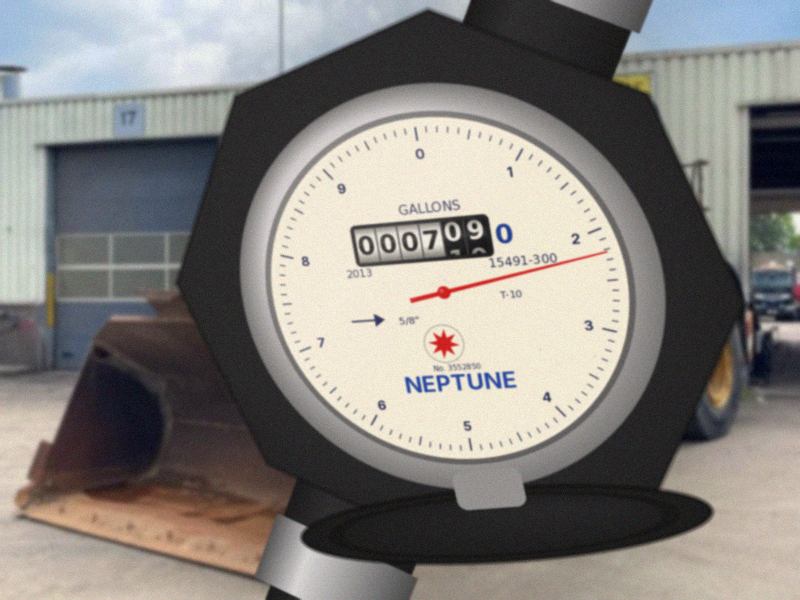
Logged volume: 7092.2gal
